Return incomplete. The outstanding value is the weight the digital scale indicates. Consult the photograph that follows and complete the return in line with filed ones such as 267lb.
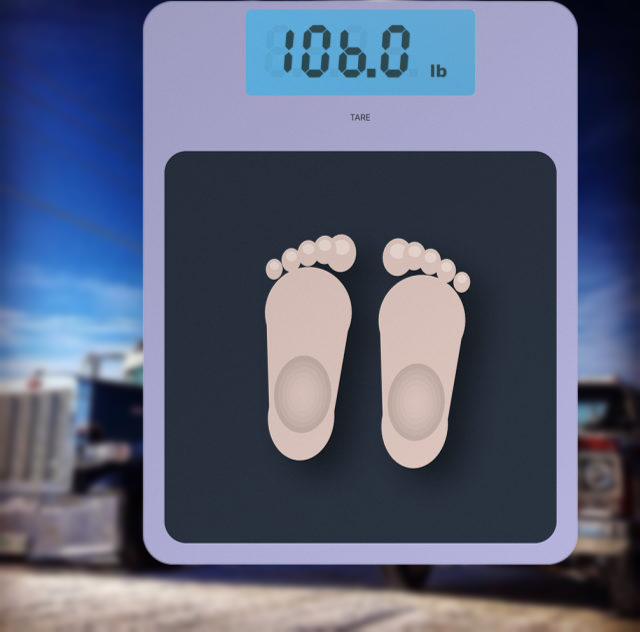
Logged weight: 106.0lb
